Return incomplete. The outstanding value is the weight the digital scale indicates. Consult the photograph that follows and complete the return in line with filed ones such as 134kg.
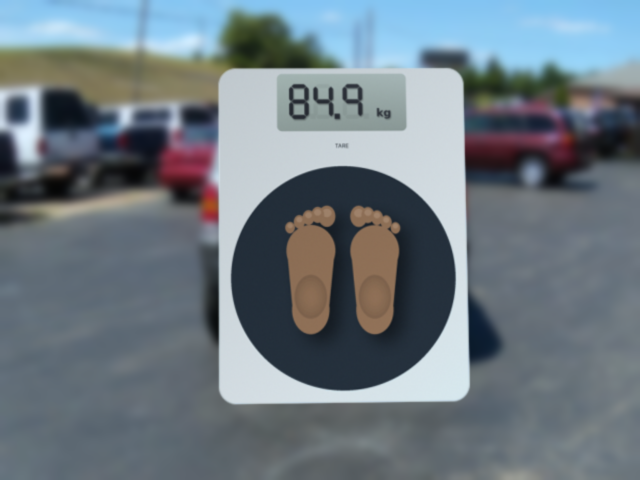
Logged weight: 84.9kg
